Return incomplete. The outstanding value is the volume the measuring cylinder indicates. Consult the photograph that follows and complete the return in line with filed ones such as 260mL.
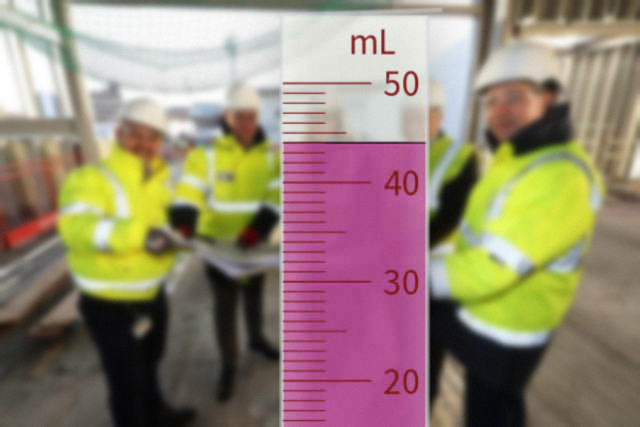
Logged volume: 44mL
